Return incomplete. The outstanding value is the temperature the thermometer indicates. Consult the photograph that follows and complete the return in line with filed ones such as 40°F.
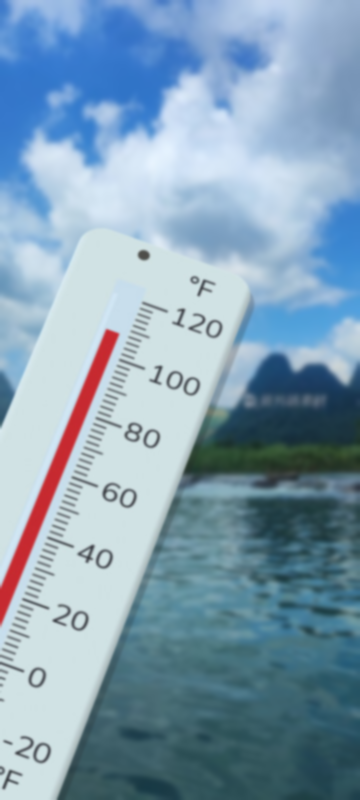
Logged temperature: 108°F
